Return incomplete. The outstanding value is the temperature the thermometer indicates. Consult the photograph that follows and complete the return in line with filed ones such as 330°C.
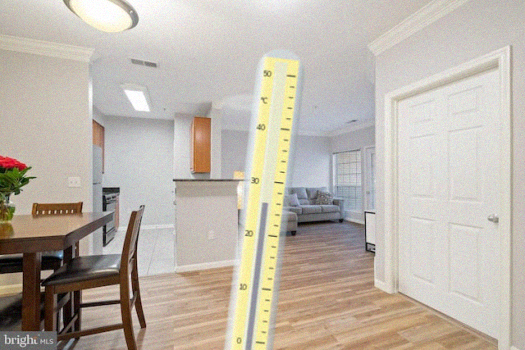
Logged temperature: 26°C
